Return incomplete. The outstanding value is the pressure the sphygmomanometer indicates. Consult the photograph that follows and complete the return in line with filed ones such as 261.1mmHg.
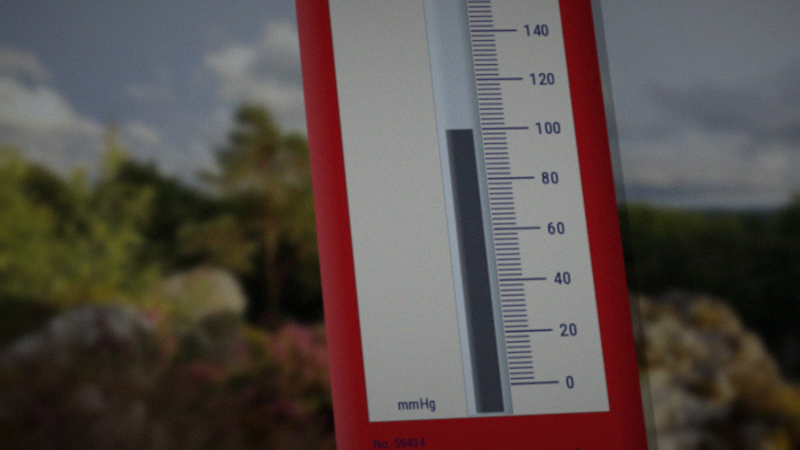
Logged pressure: 100mmHg
